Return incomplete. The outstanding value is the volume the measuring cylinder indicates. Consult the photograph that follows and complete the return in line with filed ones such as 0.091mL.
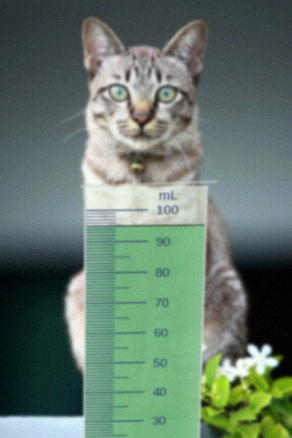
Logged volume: 95mL
